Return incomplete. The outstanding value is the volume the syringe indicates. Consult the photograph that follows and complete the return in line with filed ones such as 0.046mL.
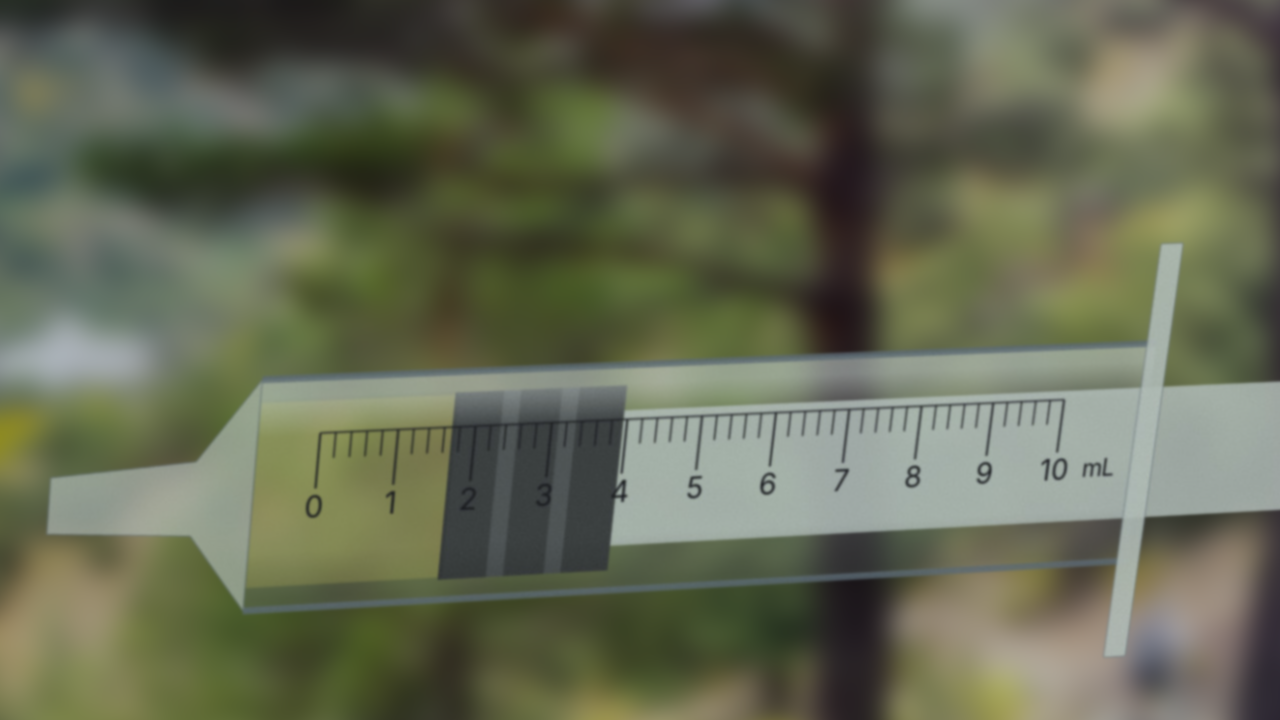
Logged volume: 1.7mL
